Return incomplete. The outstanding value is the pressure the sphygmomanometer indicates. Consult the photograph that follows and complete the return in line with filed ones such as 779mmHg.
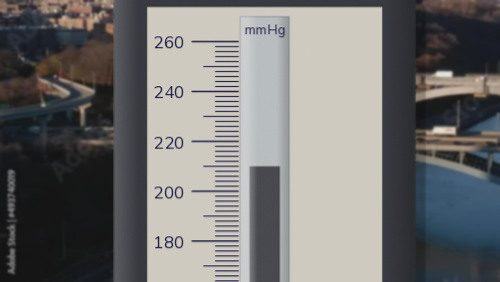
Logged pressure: 210mmHg
